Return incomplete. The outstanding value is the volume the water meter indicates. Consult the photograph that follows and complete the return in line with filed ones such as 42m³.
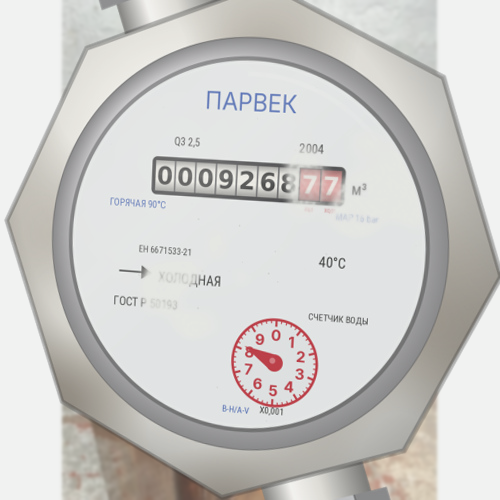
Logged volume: 9268.778m³
